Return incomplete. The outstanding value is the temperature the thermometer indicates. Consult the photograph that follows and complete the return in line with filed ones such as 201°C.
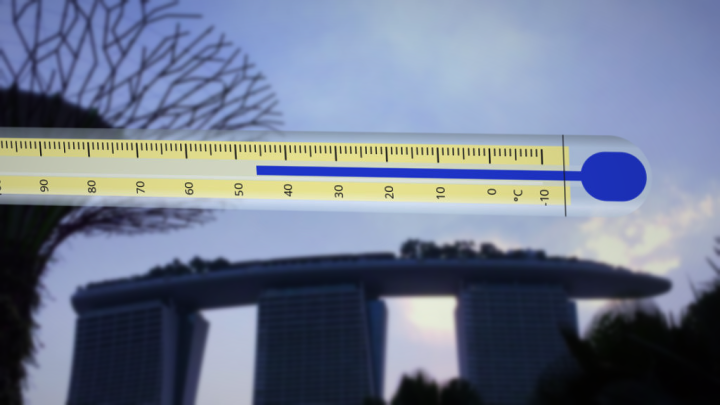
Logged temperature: 46°C
